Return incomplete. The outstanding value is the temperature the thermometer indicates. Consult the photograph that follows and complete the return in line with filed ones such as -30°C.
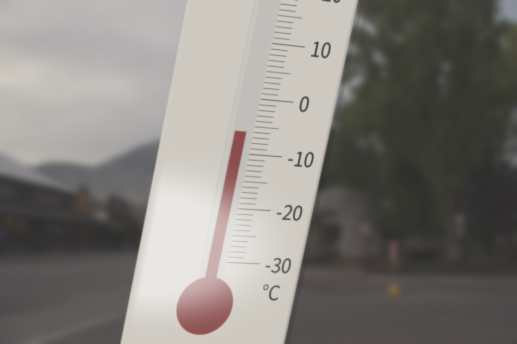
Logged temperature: -6°C
